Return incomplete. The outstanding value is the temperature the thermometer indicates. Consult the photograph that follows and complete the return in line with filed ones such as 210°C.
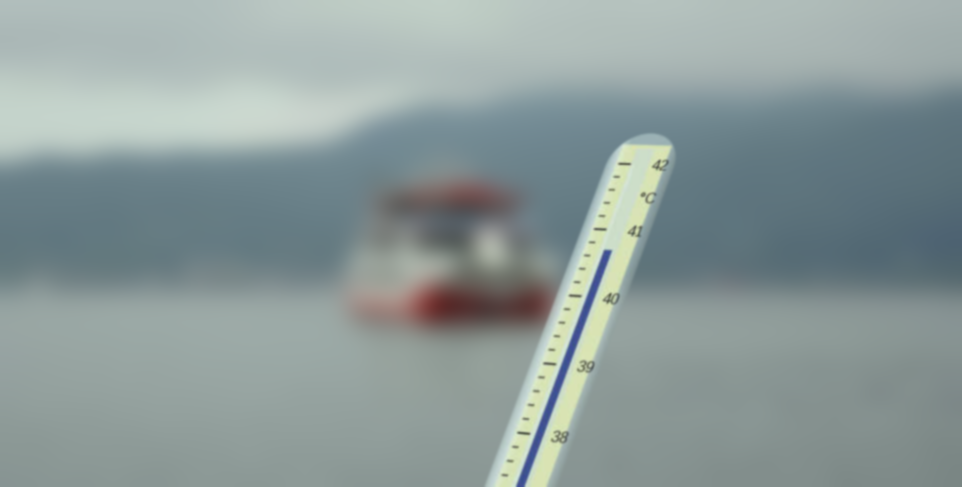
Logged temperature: 40.7°C
